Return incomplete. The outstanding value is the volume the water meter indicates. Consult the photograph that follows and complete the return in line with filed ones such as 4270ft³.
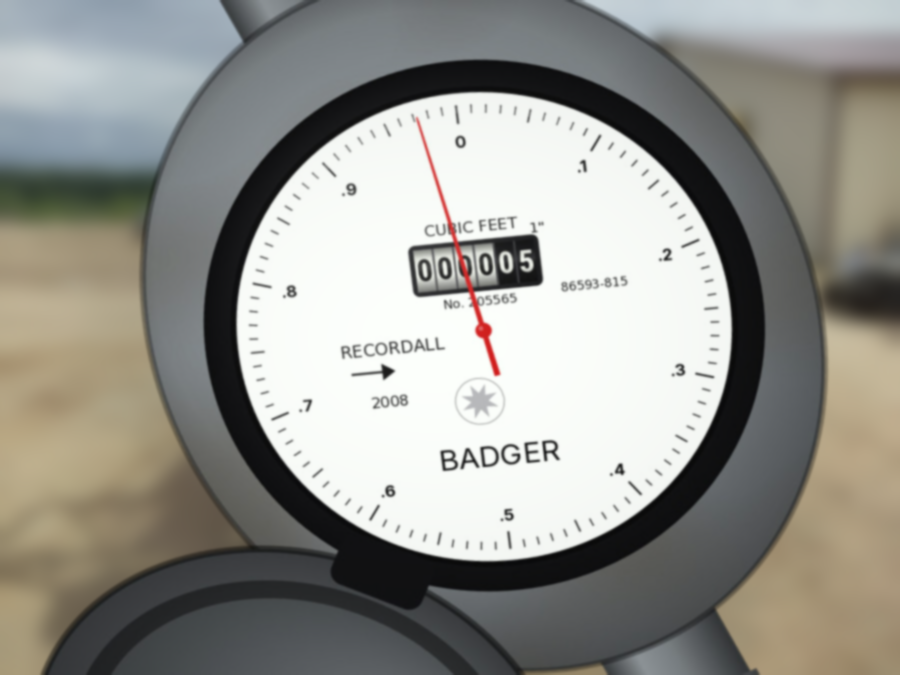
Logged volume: 4.97ft³
